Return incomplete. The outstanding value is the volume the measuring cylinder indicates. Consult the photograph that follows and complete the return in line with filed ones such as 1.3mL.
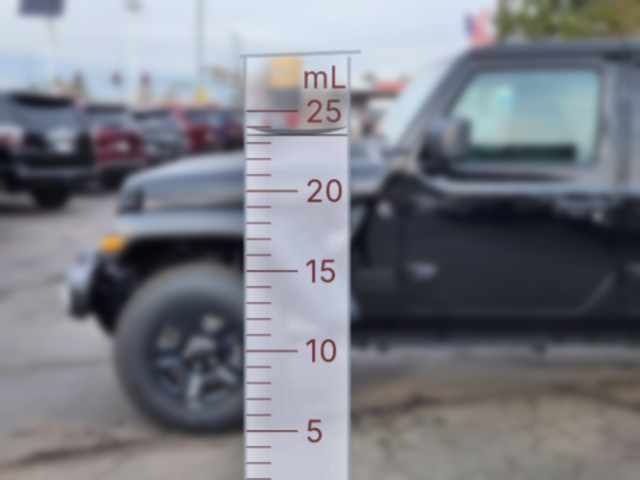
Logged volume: 23.5mL
